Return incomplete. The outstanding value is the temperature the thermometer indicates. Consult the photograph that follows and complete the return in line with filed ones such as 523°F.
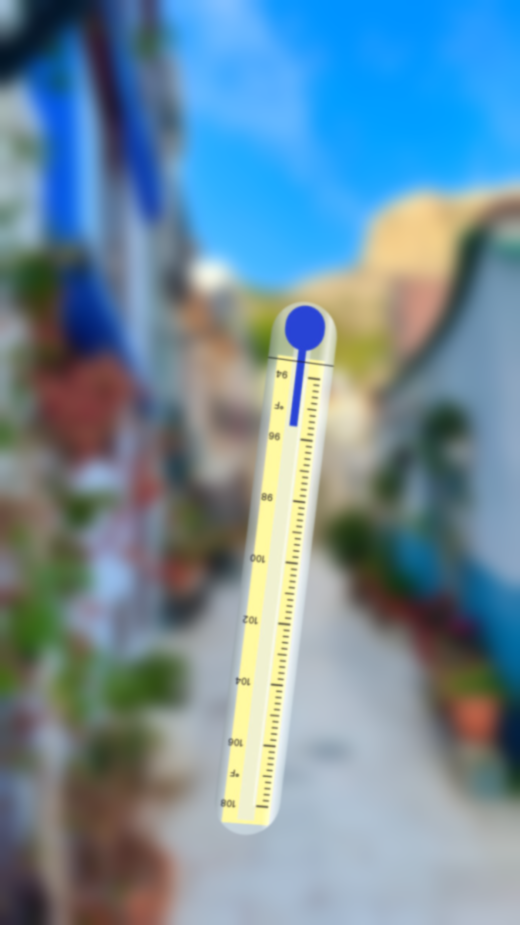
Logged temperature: 95.6°F
